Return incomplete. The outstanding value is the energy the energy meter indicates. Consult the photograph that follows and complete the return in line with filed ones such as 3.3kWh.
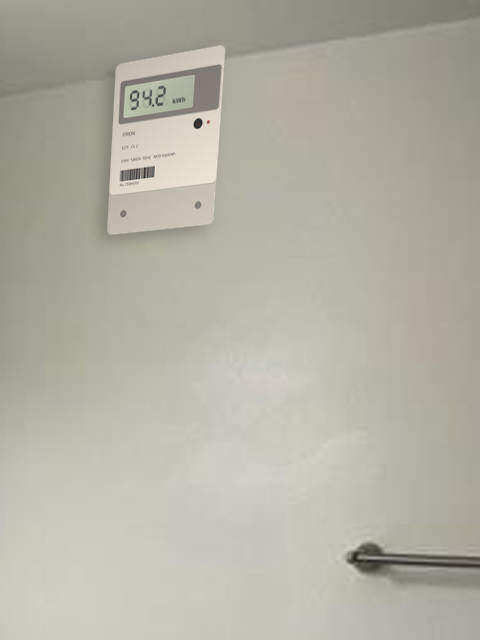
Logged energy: 94.2kWh
